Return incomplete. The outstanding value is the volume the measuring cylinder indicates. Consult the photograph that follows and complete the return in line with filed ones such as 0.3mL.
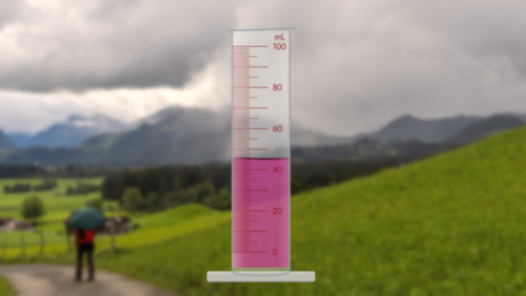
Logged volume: 45mL
